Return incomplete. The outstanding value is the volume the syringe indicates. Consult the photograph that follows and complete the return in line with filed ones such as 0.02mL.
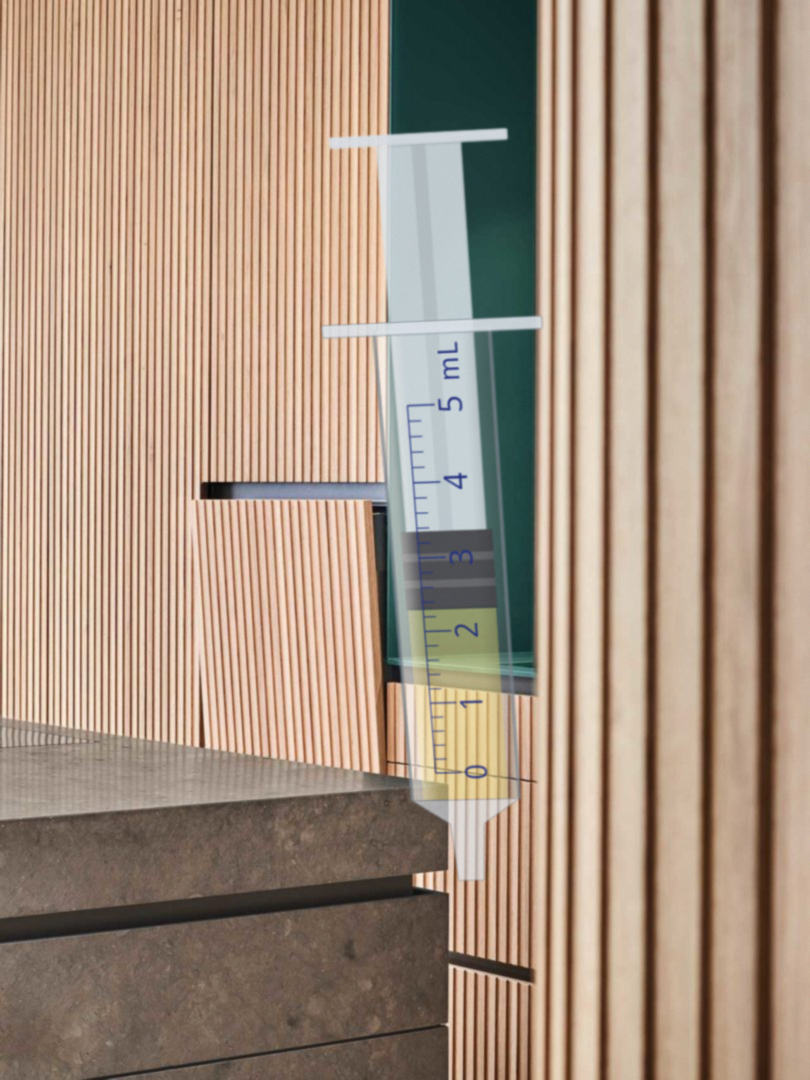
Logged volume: 2.3mL
